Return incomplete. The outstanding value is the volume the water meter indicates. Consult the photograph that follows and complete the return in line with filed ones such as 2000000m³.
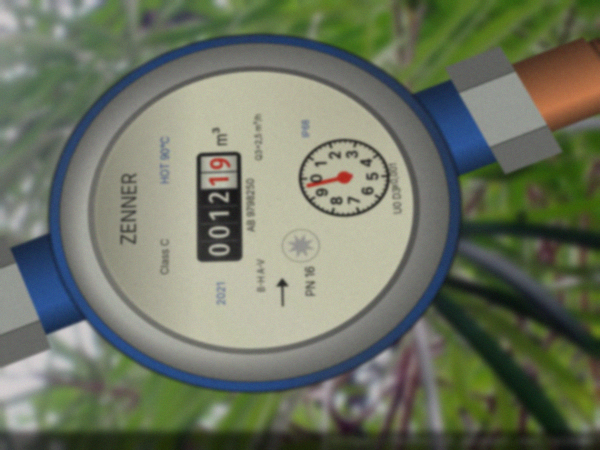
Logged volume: 12.189m³
